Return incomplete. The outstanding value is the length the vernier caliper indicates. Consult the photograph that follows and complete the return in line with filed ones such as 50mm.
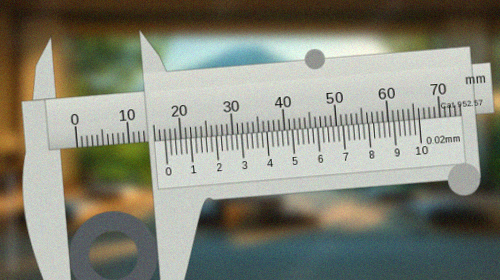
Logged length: 17.0mm
